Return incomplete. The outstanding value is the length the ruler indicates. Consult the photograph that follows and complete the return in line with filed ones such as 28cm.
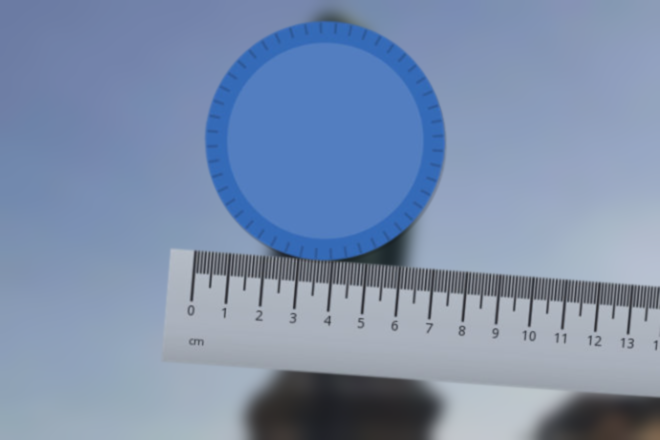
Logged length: 7cm
